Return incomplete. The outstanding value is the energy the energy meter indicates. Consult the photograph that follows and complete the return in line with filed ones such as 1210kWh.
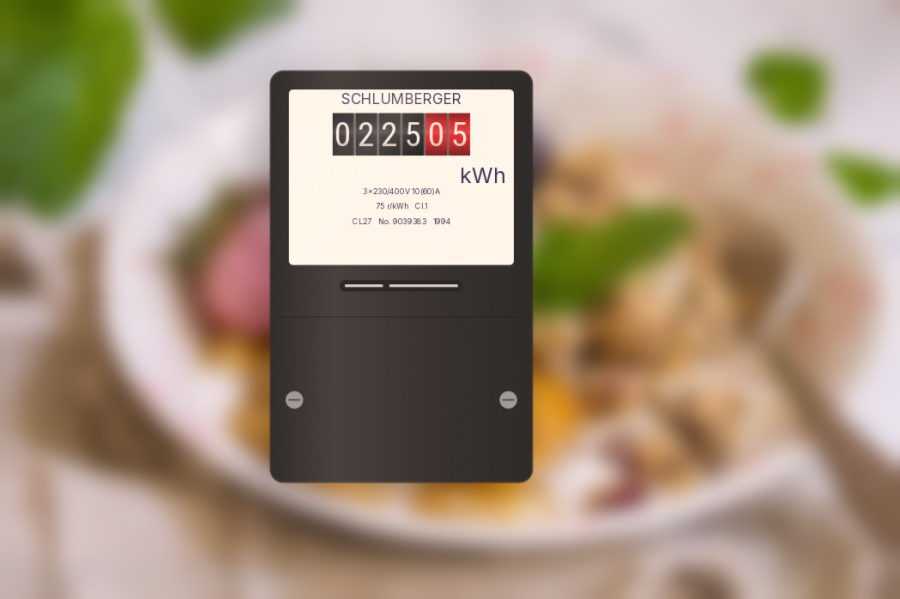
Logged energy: 225.05kWh
